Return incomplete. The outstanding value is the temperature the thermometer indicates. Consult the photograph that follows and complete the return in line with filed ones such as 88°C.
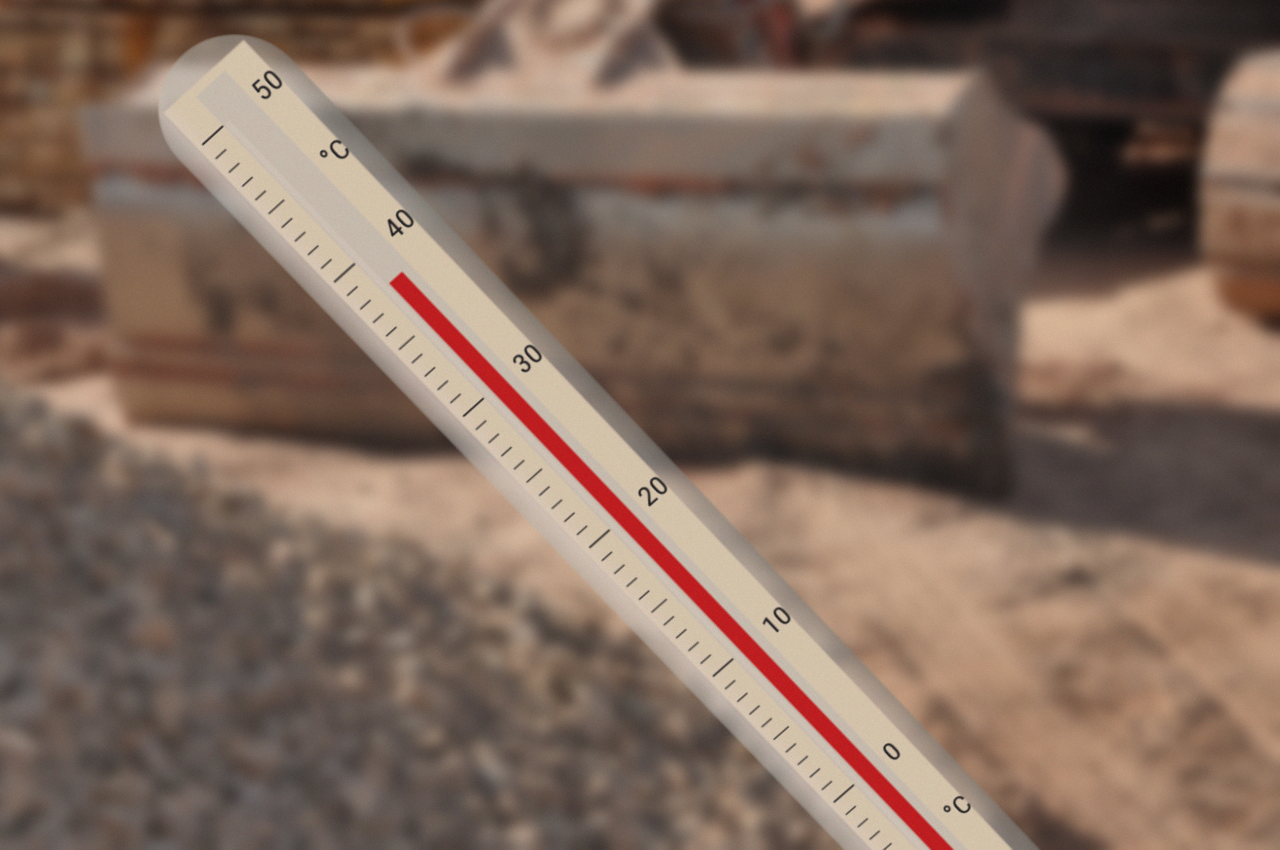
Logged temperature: 38°C
